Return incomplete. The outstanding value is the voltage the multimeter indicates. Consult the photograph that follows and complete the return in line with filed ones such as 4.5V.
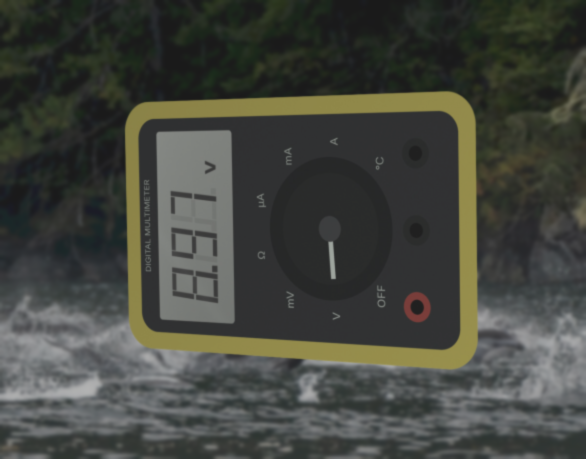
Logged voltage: 8.97V
